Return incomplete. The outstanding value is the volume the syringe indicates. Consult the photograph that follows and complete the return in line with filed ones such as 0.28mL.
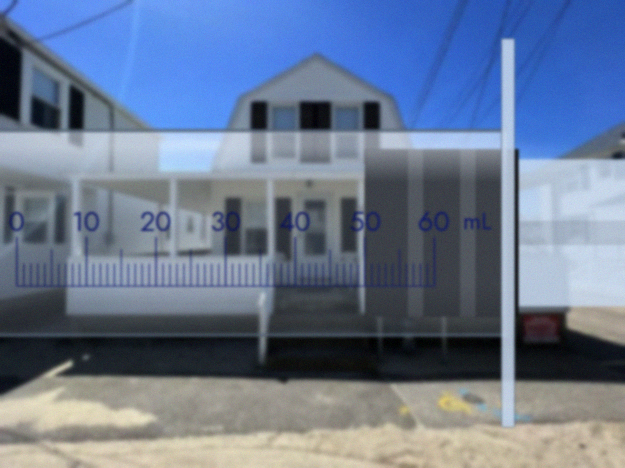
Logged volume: 50mL
